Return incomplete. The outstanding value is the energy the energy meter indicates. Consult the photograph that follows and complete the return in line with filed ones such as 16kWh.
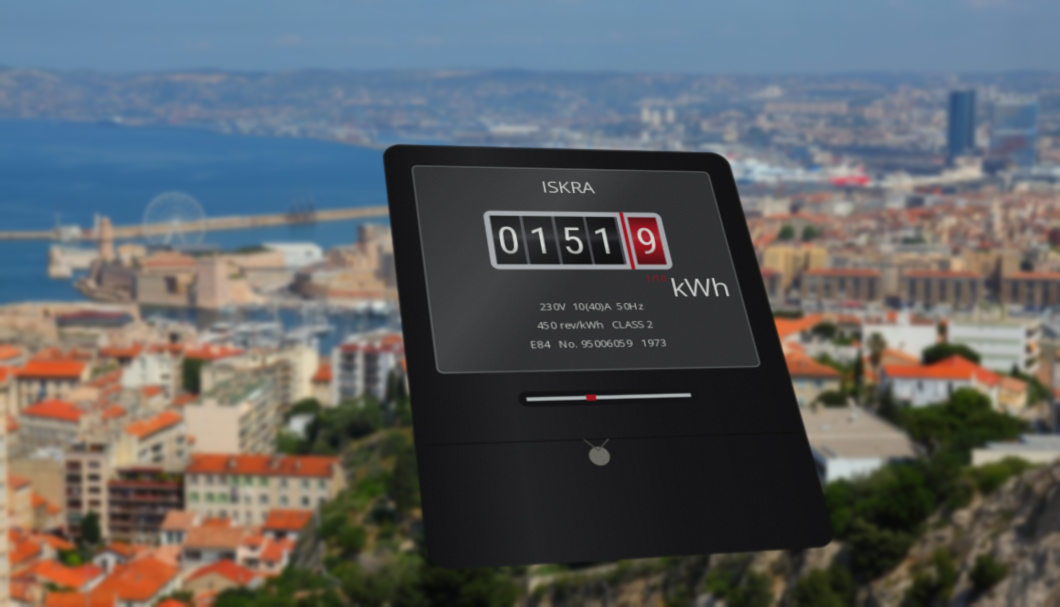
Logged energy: 151.9kWh
